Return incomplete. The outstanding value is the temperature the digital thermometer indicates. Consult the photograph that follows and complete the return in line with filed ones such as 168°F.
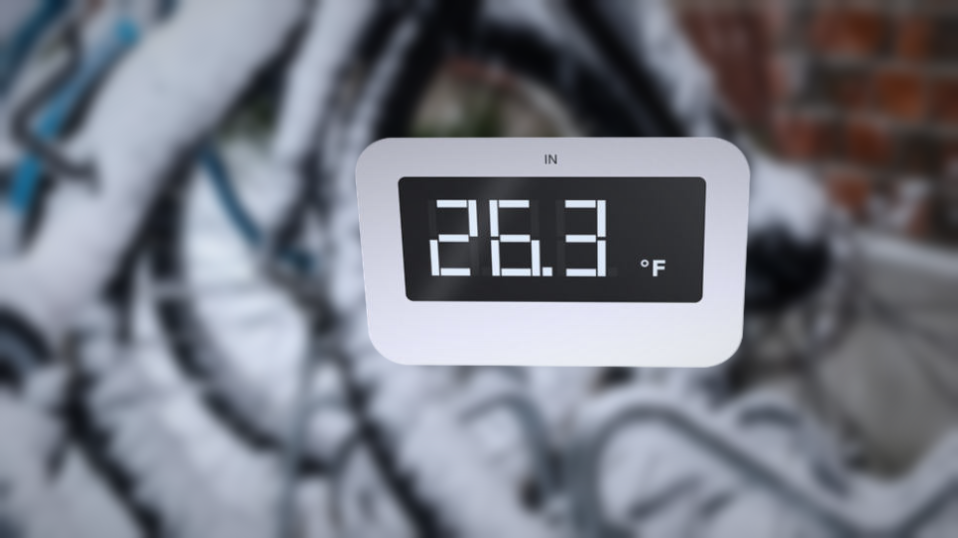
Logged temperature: 26.3°F
